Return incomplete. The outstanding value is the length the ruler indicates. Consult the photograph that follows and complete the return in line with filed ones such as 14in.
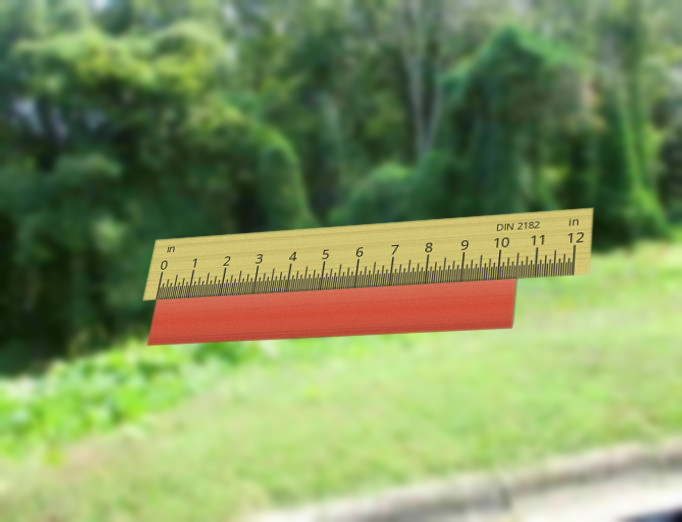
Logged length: 10.5in
